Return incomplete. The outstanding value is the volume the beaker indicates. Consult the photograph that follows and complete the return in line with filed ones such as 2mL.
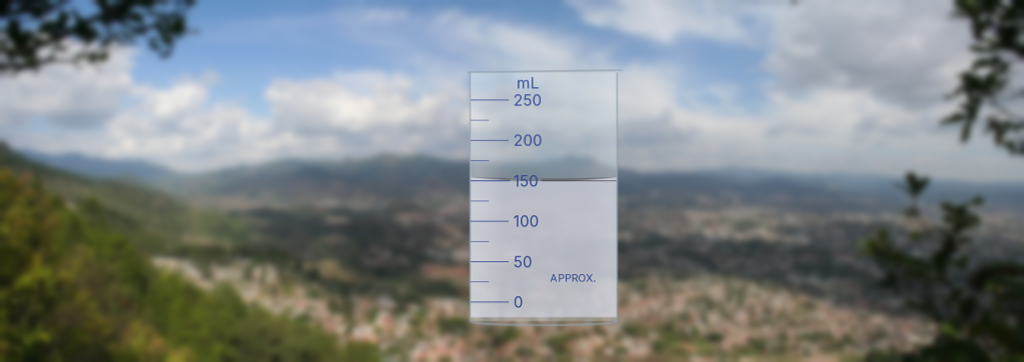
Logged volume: 150mL
